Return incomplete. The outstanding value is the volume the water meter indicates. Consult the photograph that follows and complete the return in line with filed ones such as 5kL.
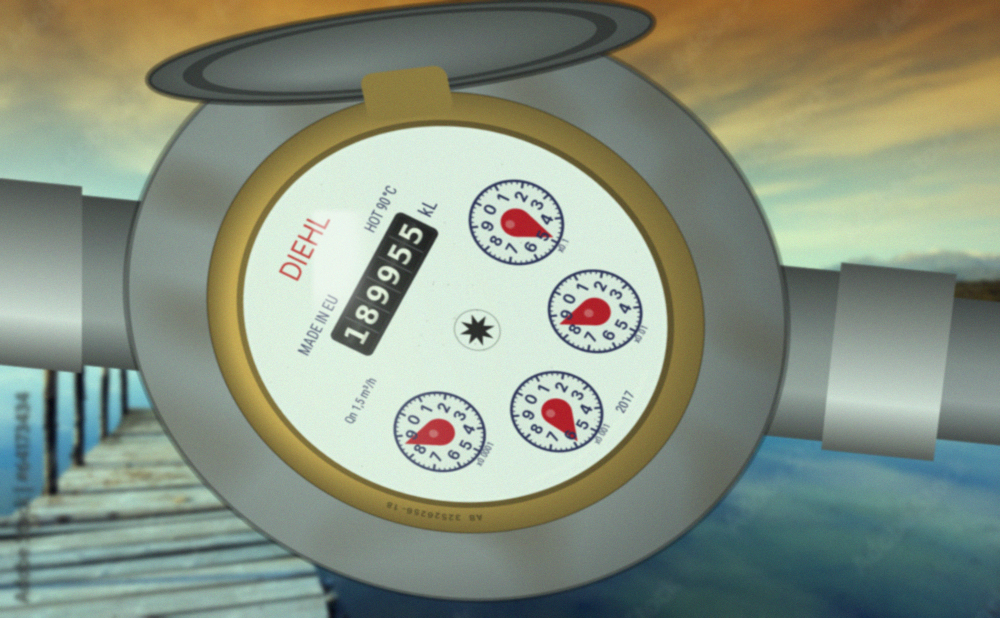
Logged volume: 189955.4858kL
